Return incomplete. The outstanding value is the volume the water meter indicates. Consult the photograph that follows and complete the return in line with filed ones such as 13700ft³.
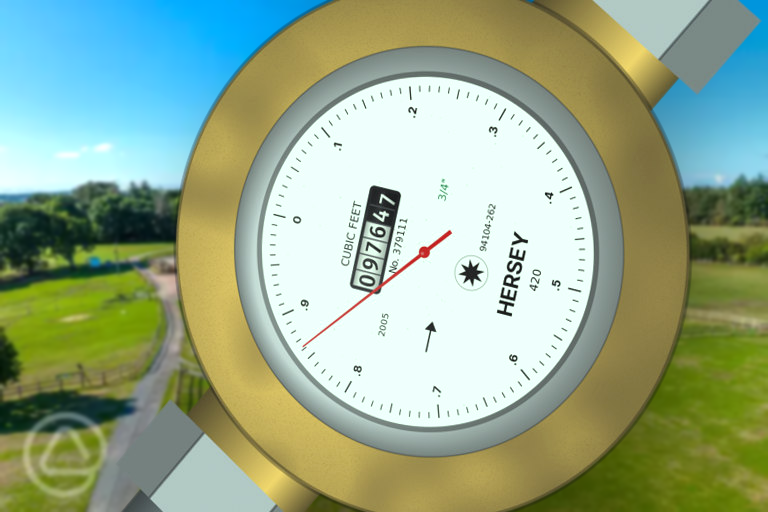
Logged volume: 97646.86ft³
